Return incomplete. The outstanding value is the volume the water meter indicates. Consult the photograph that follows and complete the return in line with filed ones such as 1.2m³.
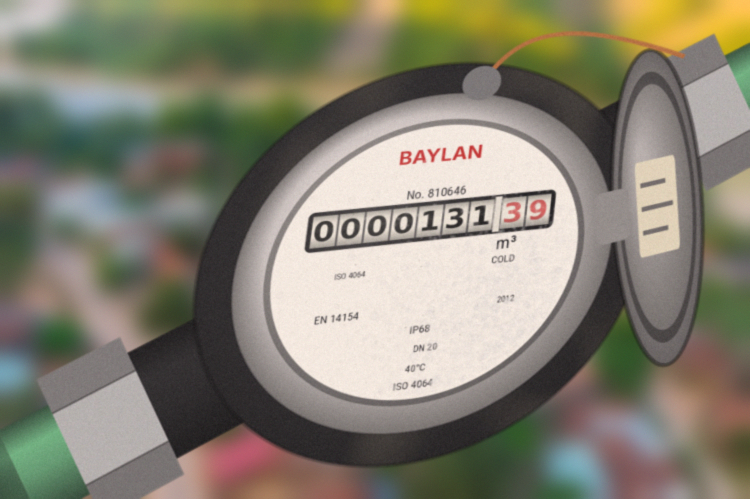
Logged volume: 131.39m³
